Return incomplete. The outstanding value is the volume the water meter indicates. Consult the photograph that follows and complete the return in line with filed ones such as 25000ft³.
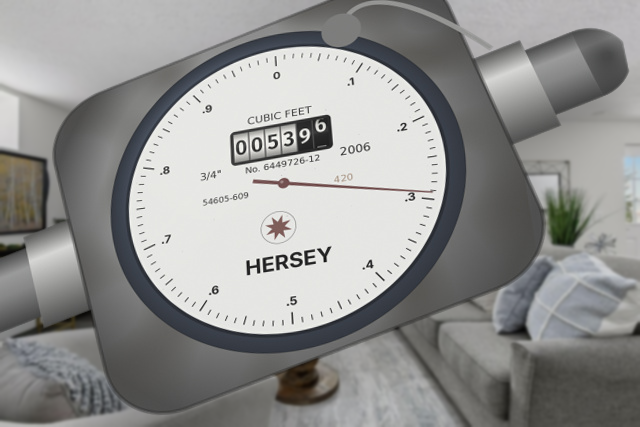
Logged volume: 5396.29ft³
